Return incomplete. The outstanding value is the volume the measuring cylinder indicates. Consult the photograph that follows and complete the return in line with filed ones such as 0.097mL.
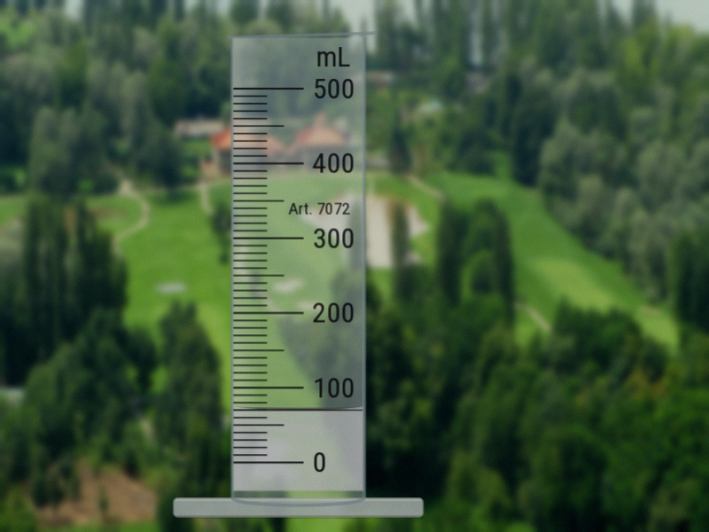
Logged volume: 70mL
